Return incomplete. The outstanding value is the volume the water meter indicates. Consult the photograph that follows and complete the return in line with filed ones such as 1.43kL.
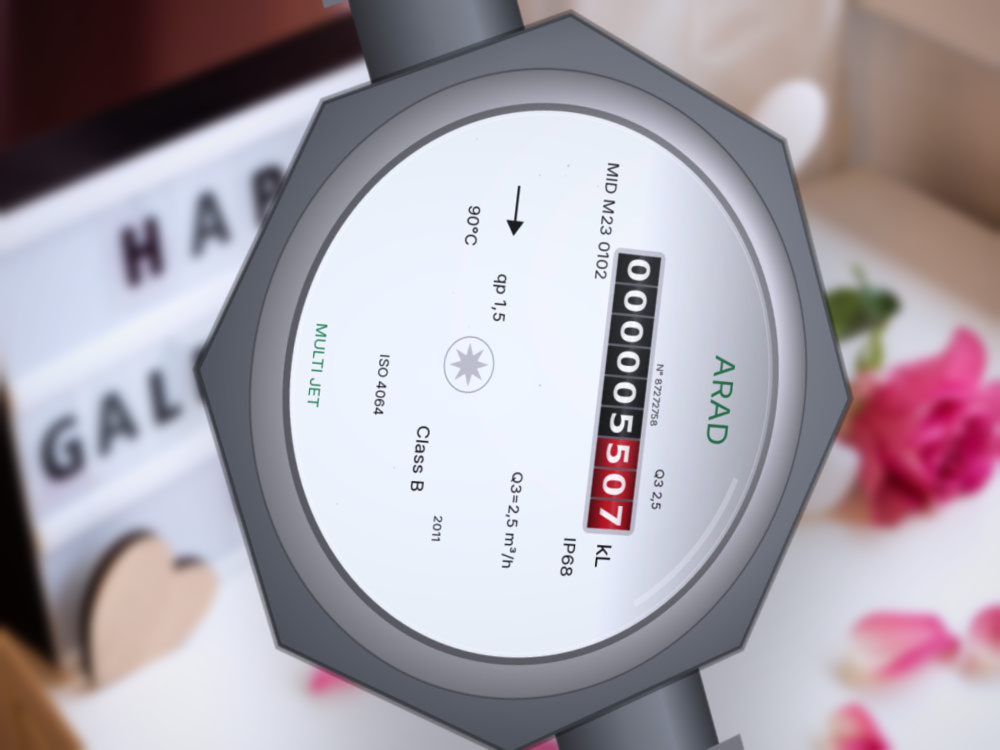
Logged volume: 5.507kL
